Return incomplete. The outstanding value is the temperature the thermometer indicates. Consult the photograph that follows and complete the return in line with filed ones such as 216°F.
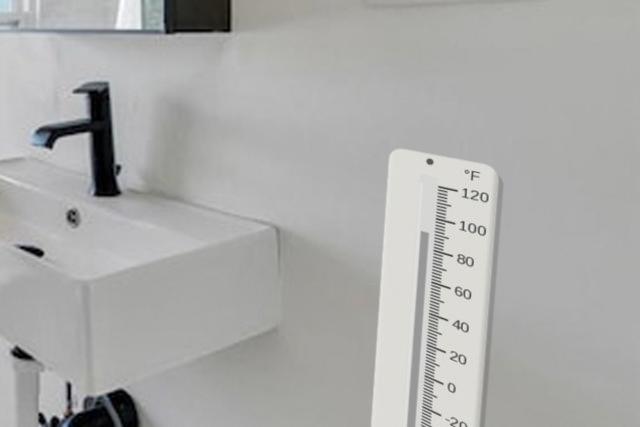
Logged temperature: 90°F
